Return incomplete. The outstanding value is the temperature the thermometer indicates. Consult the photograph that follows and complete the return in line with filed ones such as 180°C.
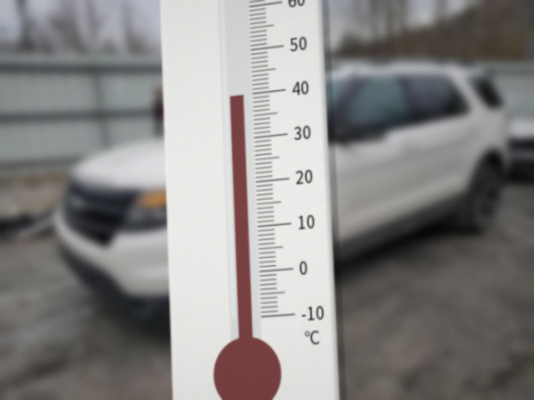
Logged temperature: 40°C
